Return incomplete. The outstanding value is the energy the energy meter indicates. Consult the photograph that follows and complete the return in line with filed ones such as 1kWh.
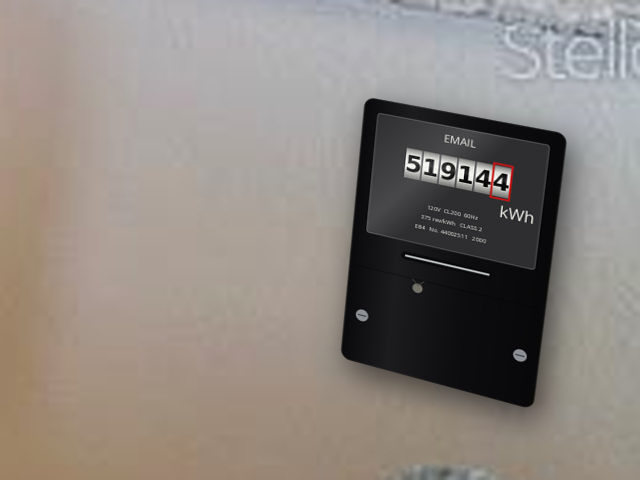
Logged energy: 51914.4kWh
